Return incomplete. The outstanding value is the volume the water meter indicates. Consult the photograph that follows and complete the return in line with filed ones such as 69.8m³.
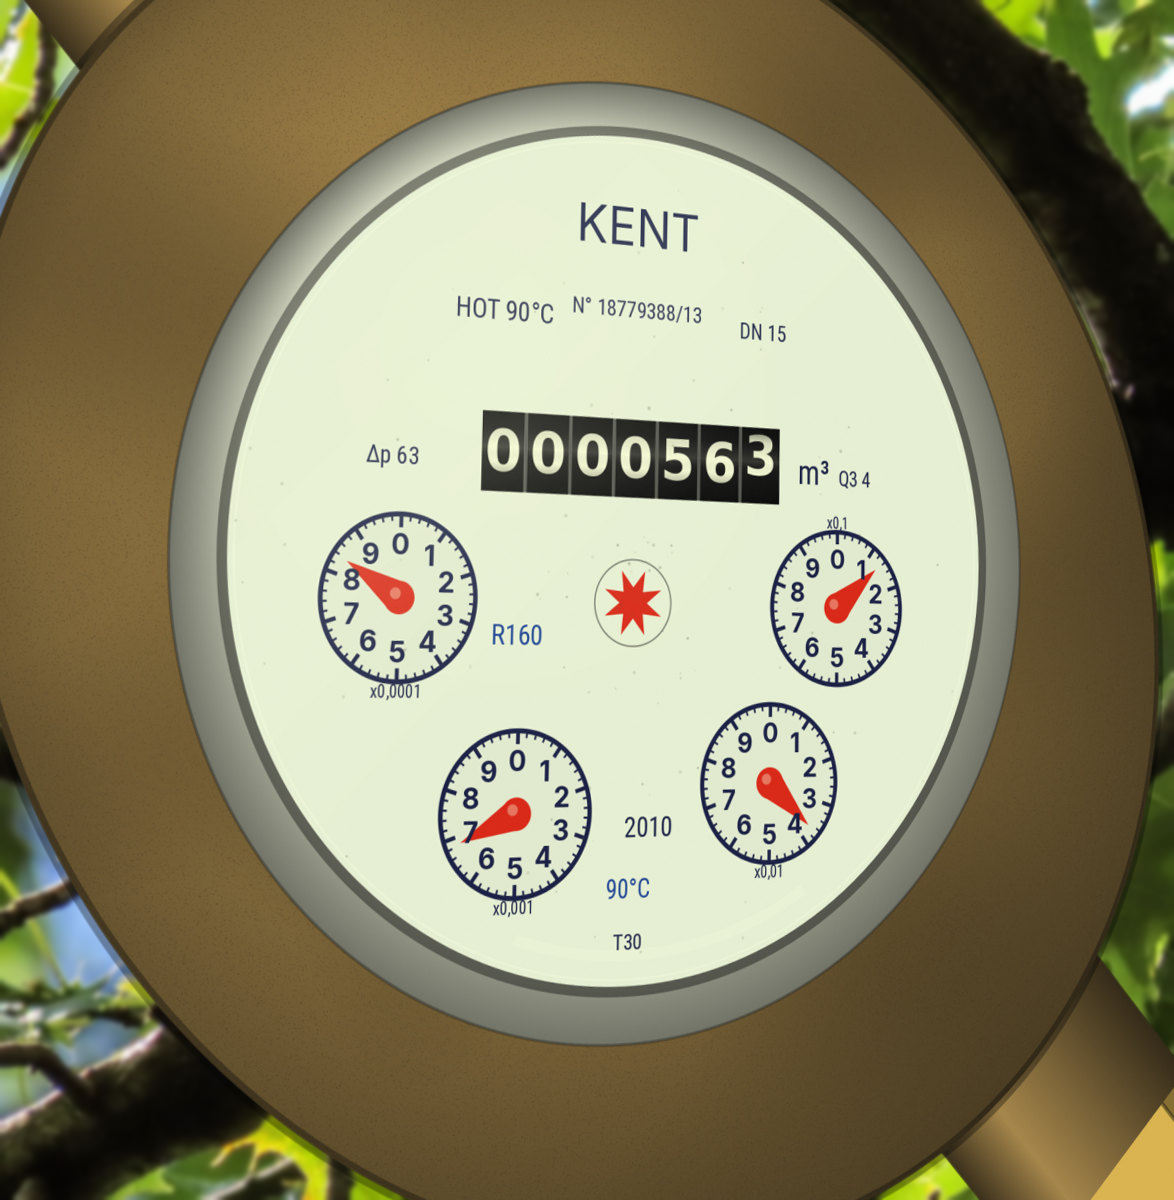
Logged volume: 563.1368m³
